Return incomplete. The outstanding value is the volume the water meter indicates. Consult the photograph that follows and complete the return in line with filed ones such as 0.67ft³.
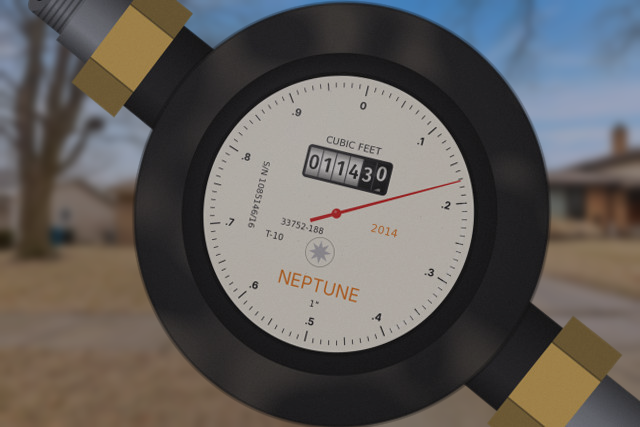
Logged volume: 11430.17ft³
